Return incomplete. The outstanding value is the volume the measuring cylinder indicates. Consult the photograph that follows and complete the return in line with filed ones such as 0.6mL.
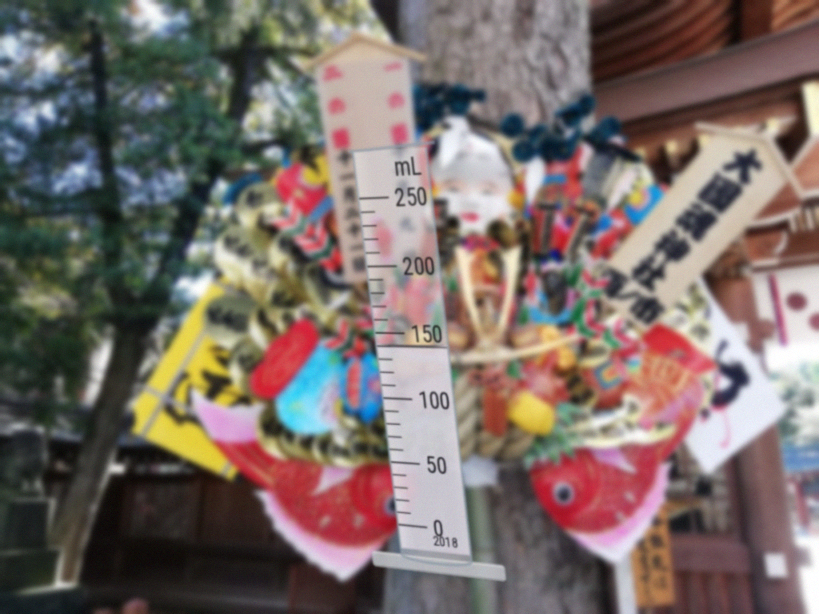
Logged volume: 140mL
